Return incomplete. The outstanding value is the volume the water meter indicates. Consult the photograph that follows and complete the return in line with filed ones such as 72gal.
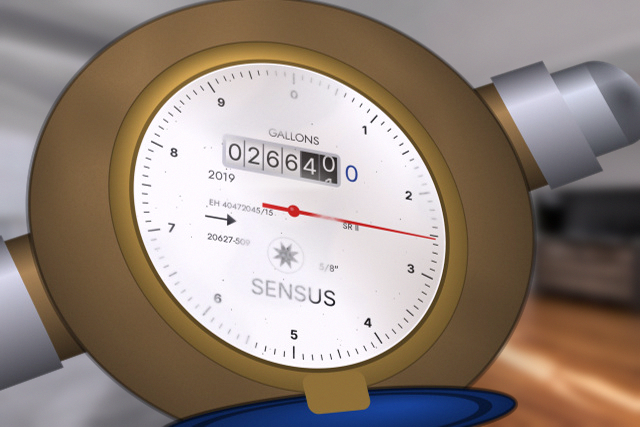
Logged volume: 266402.5gal
